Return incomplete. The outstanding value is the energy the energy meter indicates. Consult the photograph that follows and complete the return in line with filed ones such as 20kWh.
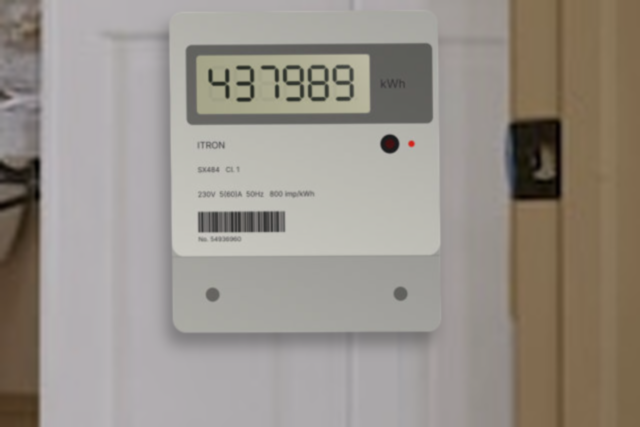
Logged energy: 437989kWh
